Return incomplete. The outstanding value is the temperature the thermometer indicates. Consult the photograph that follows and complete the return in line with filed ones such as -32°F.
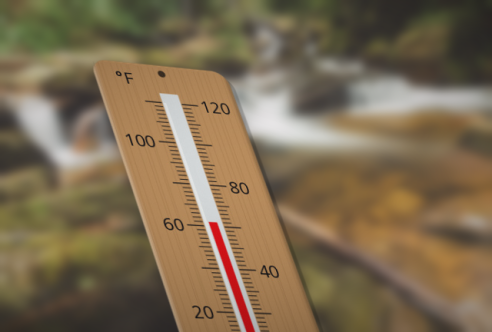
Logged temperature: 62°F
